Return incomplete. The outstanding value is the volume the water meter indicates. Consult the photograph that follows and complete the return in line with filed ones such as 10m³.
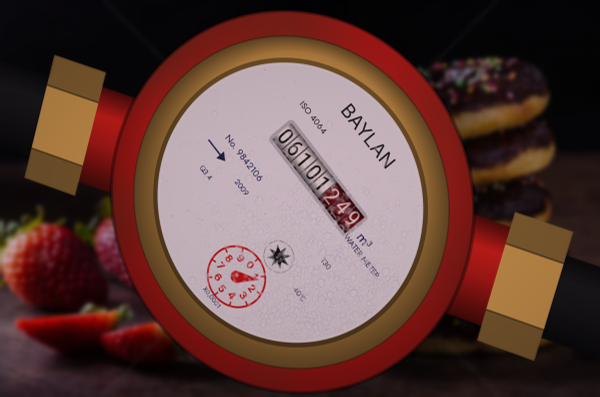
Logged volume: 6101.2491m³
